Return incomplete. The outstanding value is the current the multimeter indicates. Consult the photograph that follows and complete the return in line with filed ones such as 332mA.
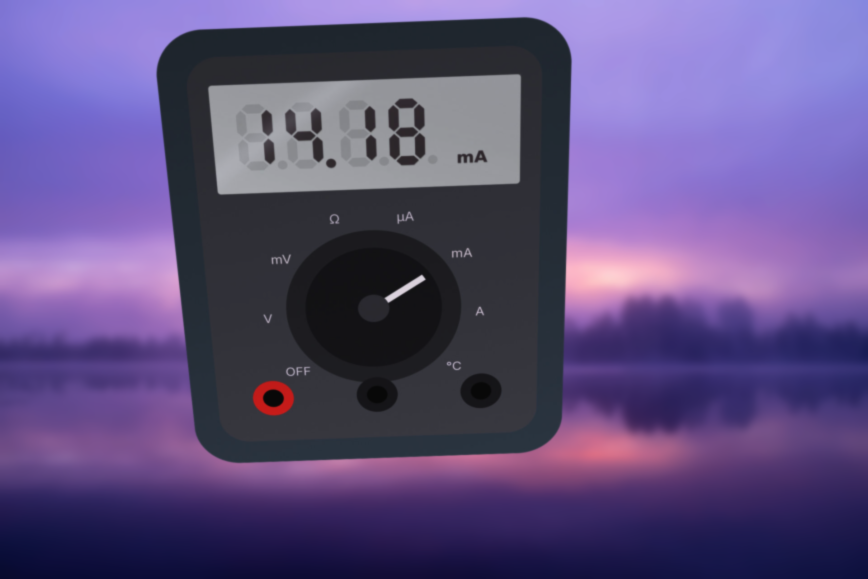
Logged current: 14.18mA
